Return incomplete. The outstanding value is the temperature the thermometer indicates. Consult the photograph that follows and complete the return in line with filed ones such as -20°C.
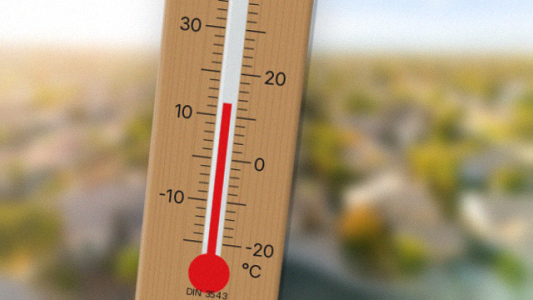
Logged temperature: 13°C
